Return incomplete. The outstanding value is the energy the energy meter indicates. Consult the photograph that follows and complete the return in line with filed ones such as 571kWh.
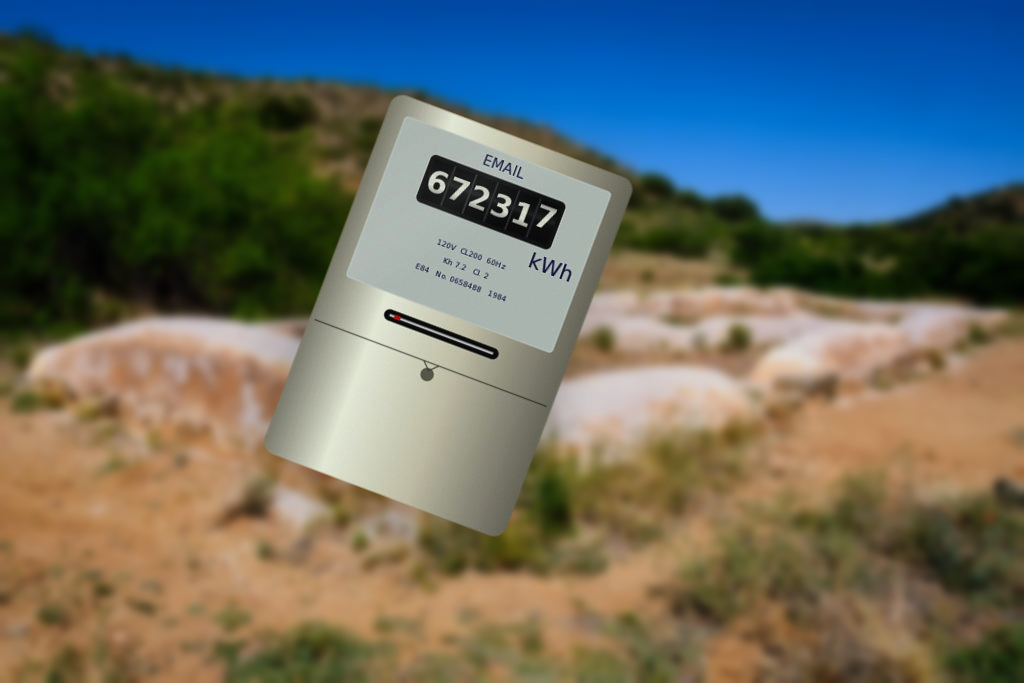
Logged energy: 672317kWh
